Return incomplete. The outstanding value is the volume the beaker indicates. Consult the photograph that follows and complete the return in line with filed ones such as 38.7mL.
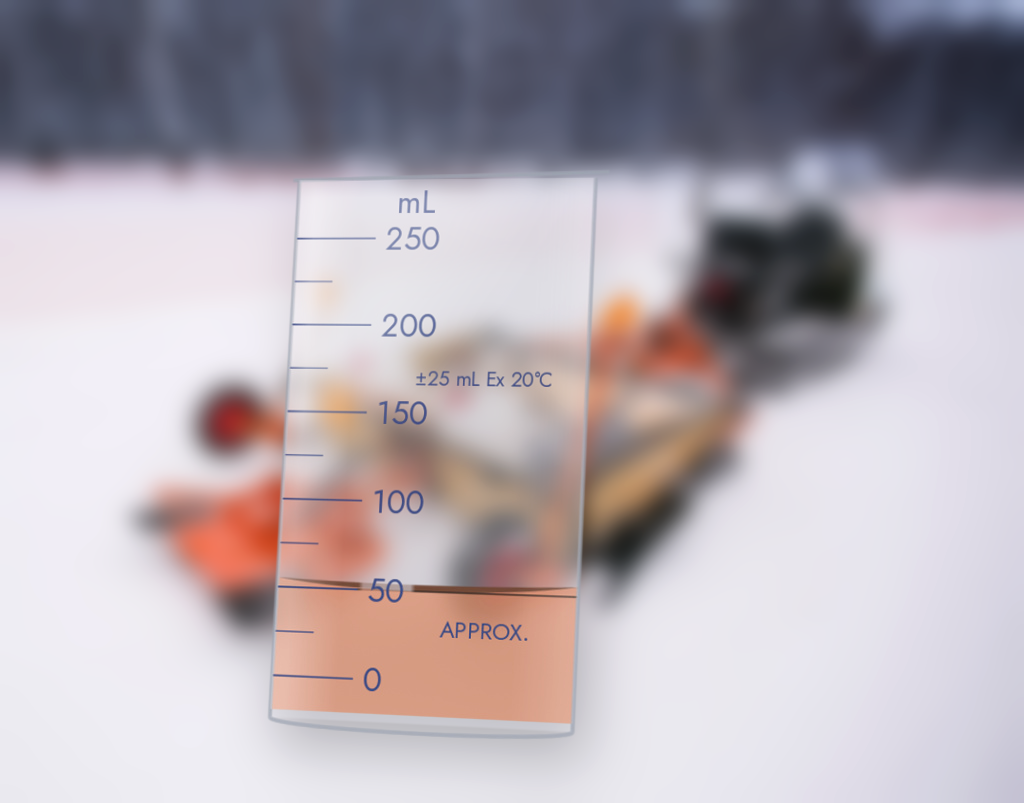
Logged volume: 50mL
